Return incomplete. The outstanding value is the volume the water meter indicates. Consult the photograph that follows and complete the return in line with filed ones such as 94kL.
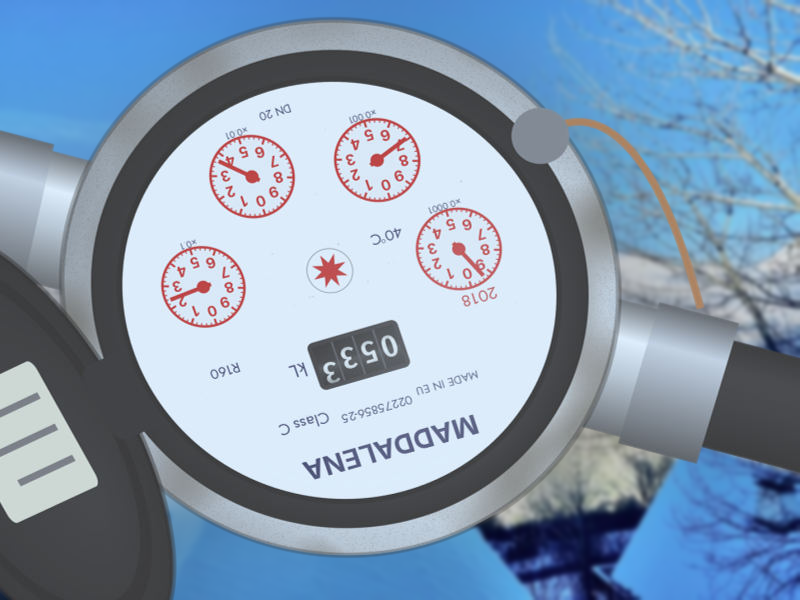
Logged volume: 533.2369kL
